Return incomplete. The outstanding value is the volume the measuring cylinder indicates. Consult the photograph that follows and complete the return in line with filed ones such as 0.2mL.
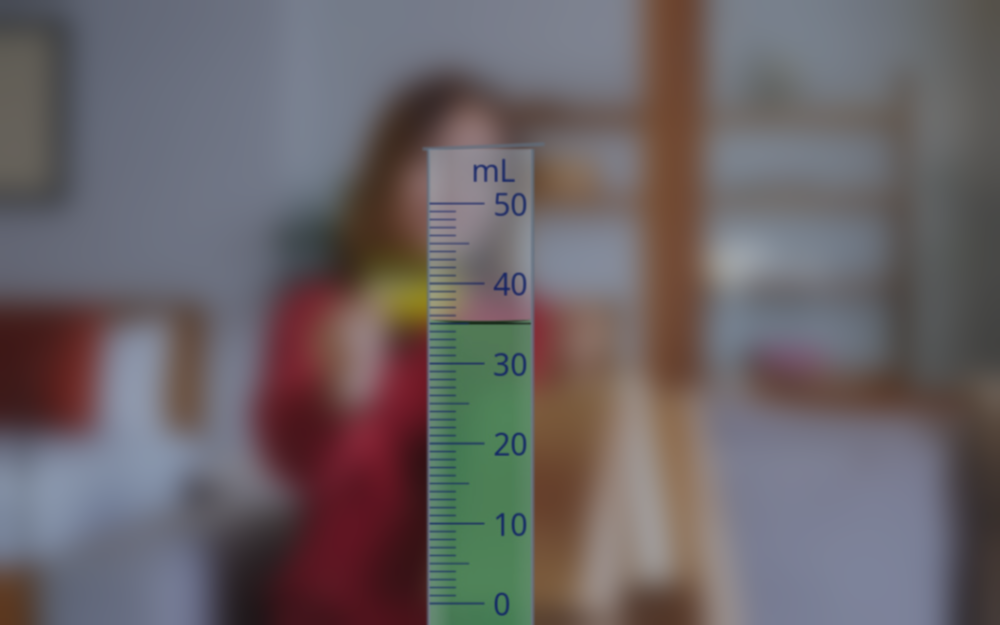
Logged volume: 35mL
